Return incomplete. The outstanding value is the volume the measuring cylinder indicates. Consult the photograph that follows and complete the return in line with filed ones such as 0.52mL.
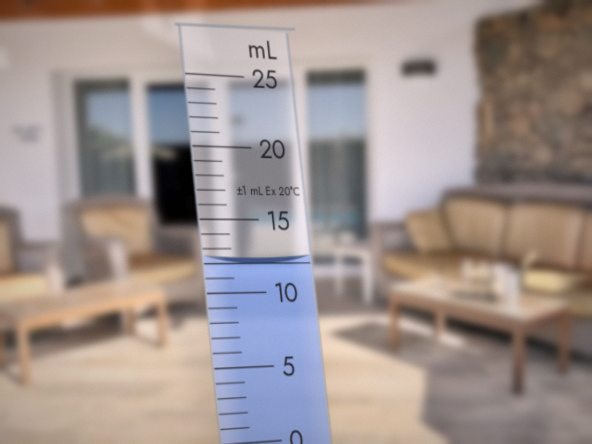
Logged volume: 12mL
